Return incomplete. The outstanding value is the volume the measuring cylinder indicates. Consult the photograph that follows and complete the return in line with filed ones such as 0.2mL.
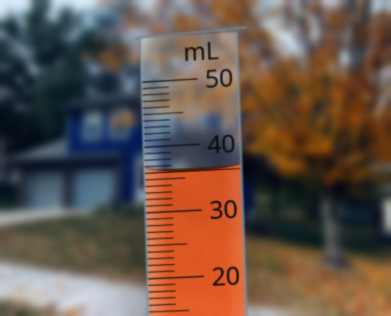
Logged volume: 36mL
